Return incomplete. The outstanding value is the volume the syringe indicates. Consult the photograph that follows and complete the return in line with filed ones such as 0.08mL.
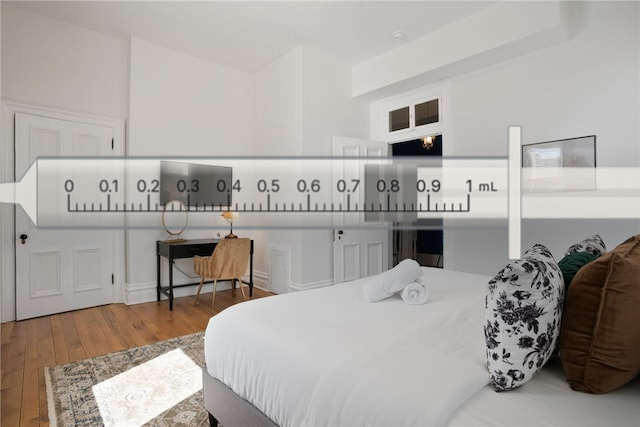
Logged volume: 0.74mL
